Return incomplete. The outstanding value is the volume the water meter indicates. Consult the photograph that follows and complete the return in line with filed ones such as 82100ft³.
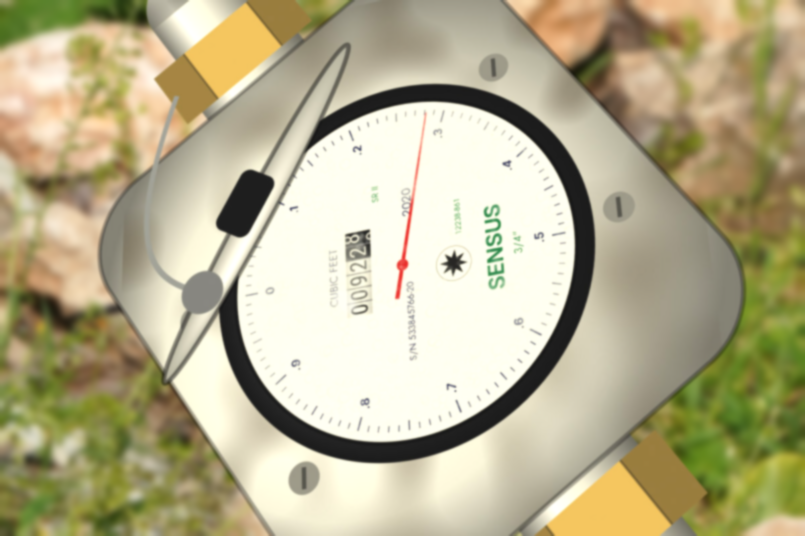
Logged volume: 9228.28ft³
